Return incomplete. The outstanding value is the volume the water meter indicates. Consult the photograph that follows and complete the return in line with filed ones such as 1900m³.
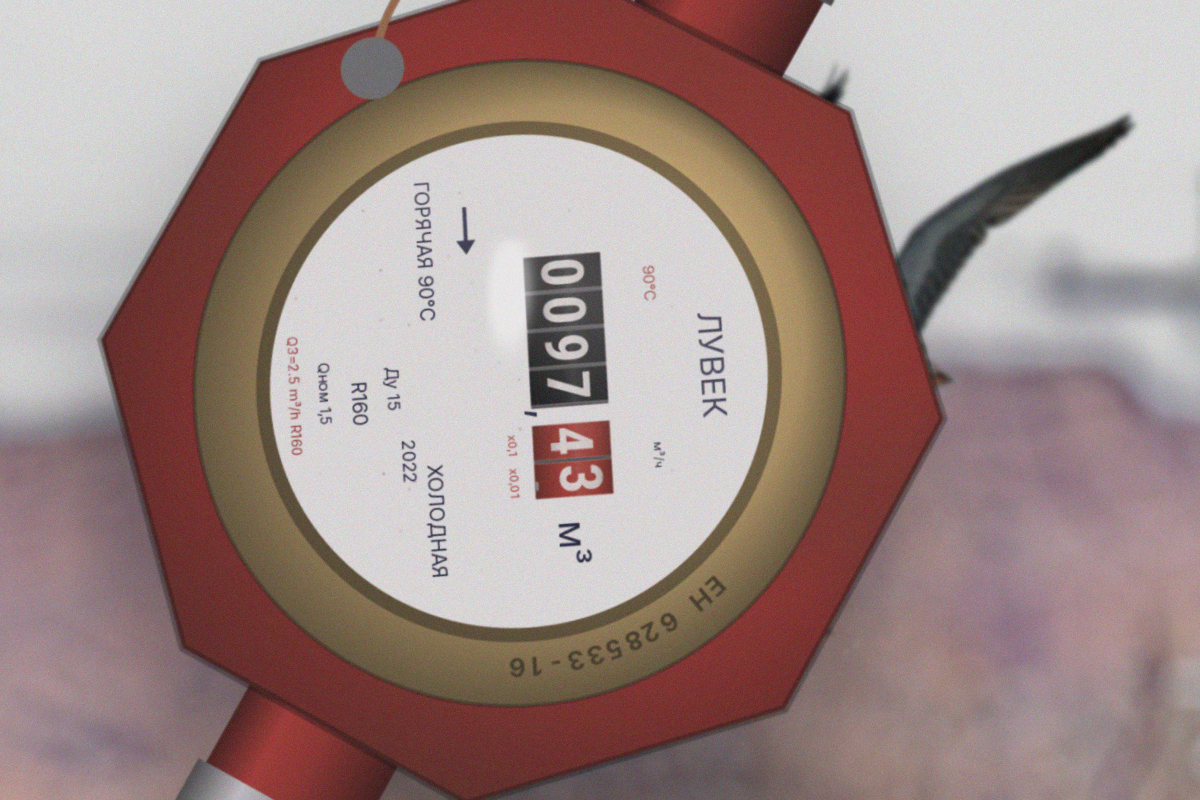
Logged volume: 97.43m³
